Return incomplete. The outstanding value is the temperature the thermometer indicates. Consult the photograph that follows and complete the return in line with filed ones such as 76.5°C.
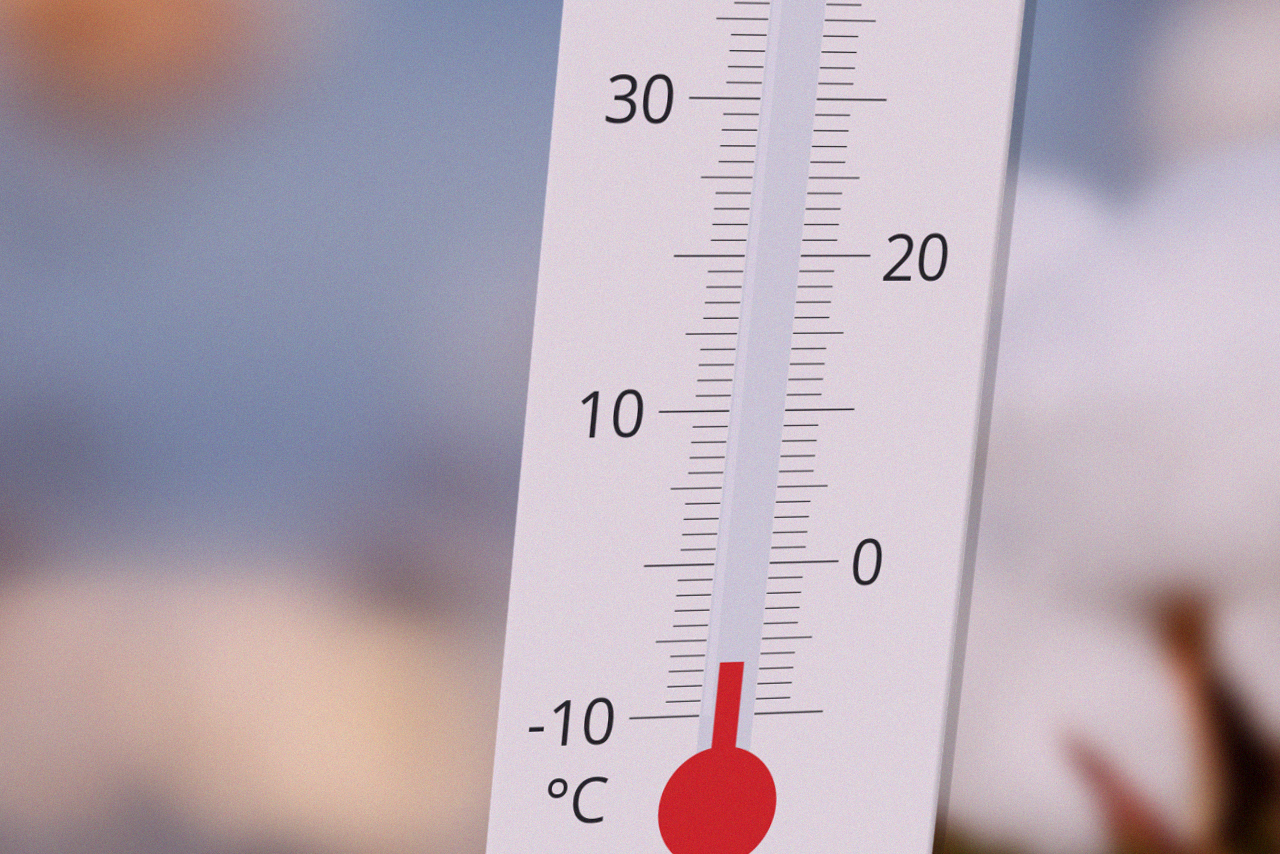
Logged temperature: -6.5°C
